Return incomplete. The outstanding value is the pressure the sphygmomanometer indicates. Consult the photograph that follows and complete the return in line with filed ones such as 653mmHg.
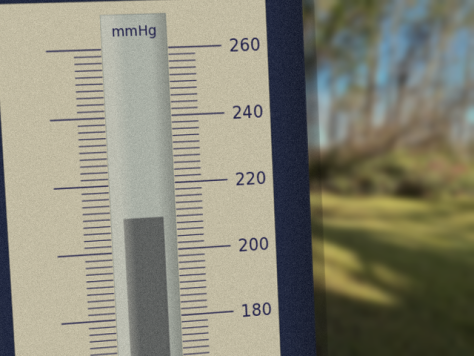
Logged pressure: 210mmHg
